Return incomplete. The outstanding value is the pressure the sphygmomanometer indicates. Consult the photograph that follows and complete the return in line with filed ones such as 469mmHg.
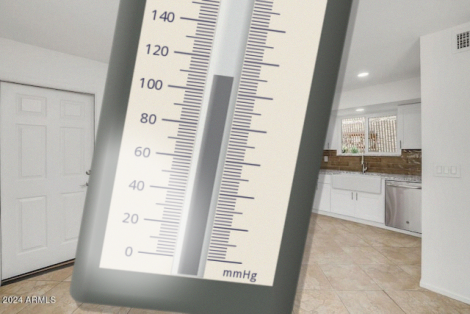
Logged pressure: 110mmHg
